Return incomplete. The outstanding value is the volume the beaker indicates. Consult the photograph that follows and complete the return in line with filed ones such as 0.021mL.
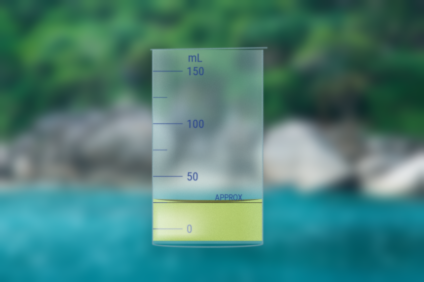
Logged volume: 25mL
